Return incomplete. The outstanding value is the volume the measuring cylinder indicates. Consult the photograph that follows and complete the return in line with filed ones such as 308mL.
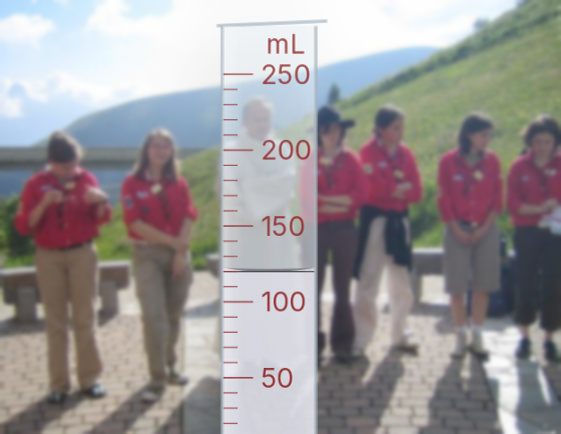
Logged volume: 120mL
